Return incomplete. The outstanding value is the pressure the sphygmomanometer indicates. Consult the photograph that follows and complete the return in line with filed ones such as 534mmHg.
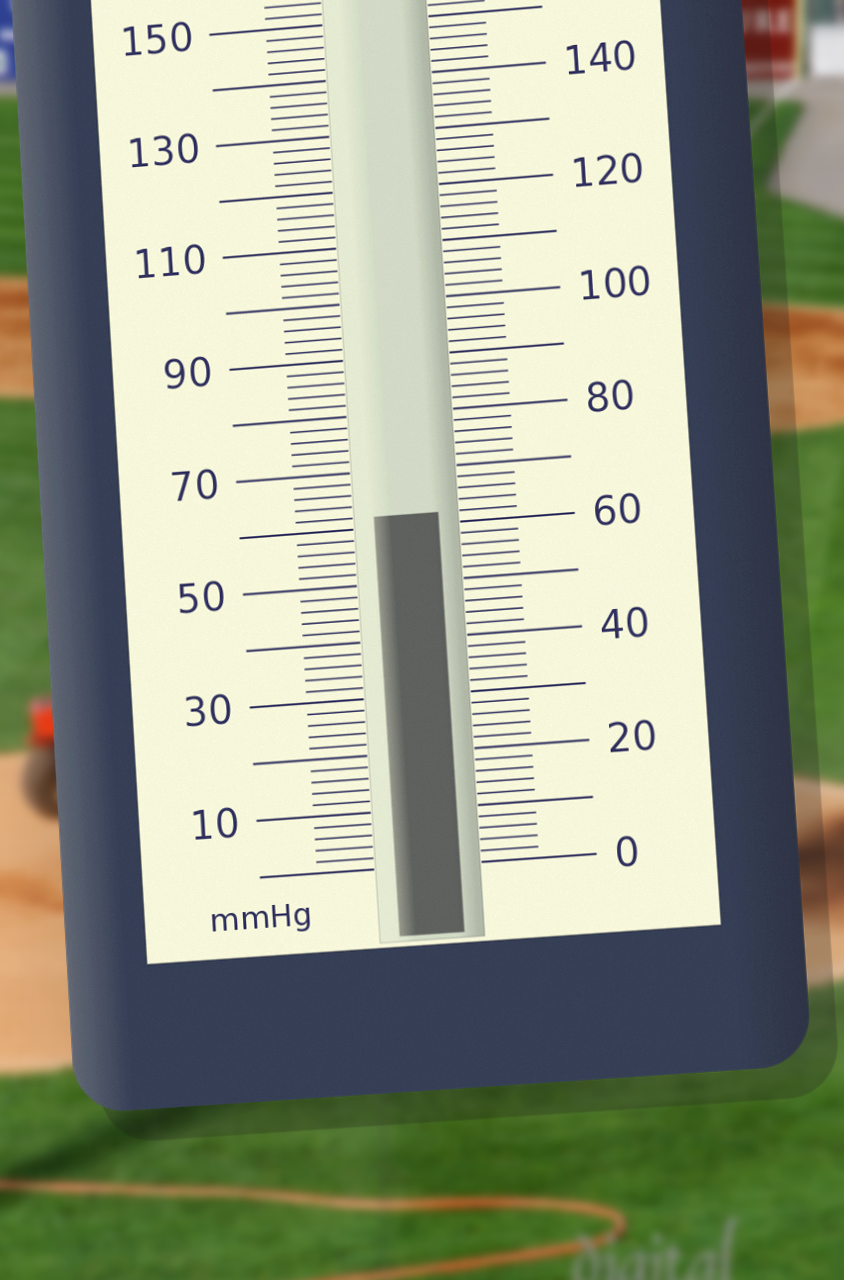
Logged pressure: 62mmHg
